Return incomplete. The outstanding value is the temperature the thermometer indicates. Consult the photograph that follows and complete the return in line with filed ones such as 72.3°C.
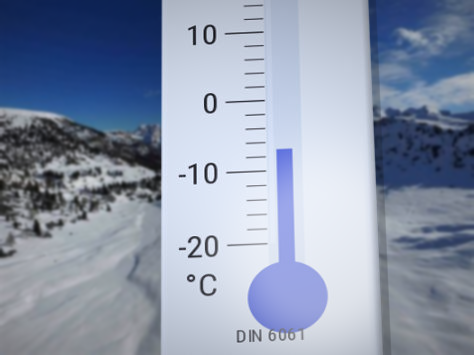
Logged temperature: -7°C
